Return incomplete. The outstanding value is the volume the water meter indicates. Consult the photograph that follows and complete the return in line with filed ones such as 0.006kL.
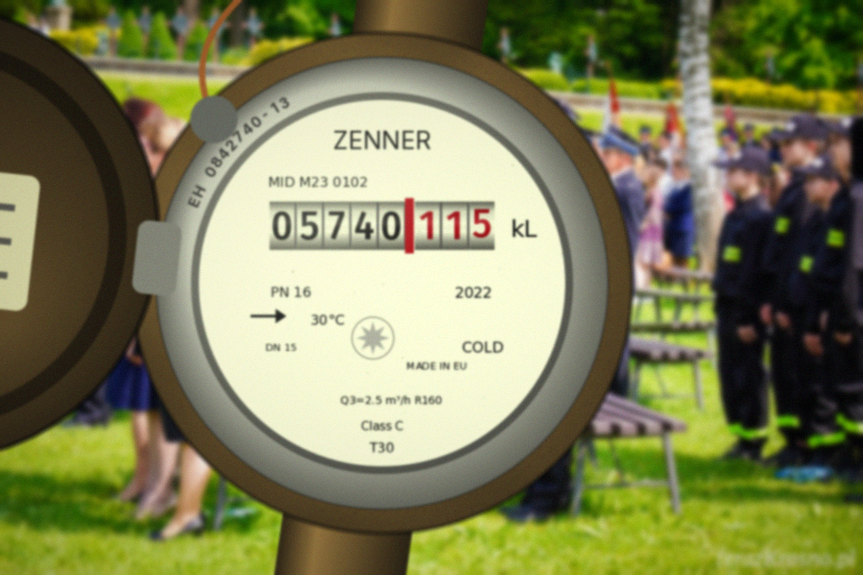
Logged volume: 5740.115kL
